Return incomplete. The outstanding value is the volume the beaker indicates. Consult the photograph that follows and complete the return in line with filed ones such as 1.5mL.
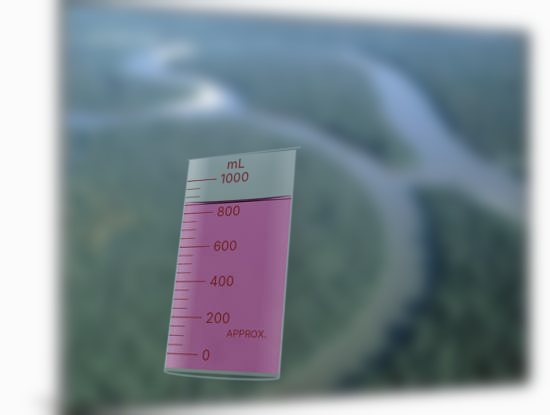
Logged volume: 850mL
